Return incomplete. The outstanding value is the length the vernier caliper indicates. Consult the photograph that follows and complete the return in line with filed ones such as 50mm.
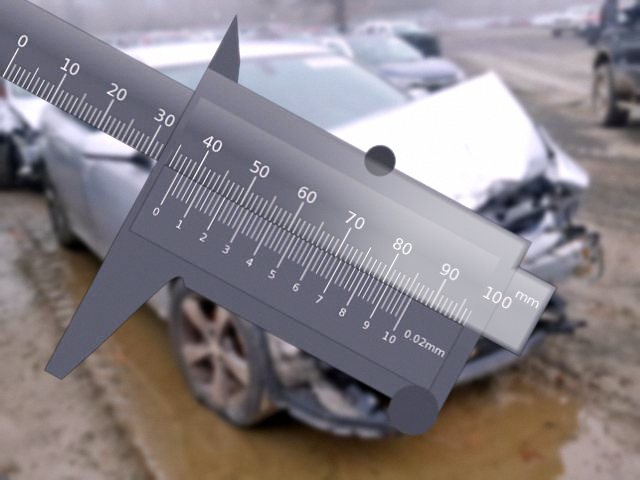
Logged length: 37.0mm
